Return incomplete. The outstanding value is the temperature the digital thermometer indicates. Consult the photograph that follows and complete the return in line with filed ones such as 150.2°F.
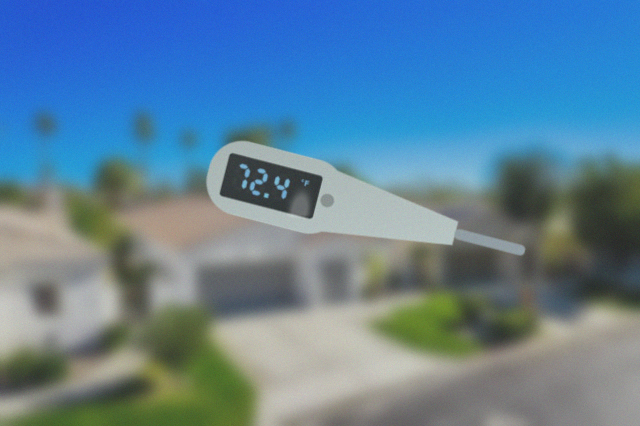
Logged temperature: 72.4°F
